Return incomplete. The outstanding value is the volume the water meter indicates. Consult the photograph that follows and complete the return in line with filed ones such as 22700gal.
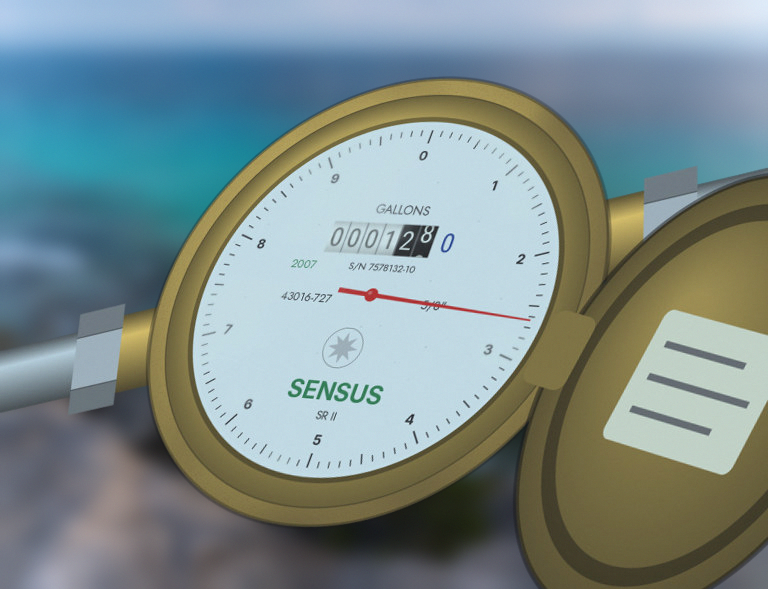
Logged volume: 1282.6gal
